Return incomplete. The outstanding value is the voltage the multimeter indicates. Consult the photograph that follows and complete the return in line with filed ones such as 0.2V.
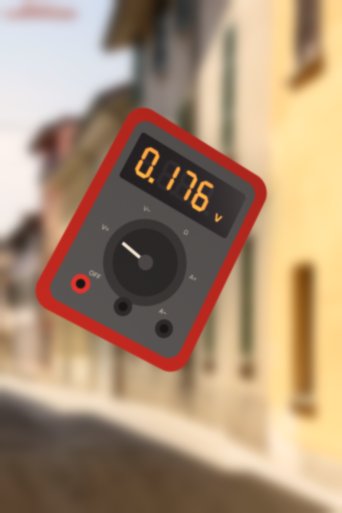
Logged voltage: 0.176V
